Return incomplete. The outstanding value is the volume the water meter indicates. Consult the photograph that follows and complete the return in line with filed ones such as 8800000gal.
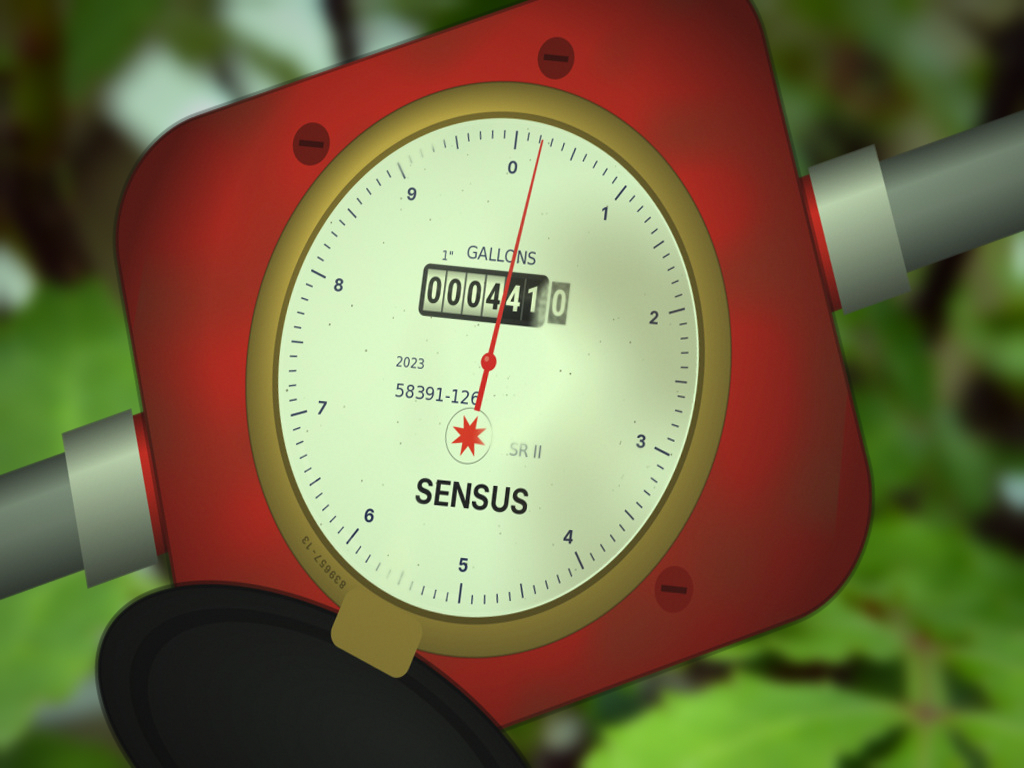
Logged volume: 4410.2gal
